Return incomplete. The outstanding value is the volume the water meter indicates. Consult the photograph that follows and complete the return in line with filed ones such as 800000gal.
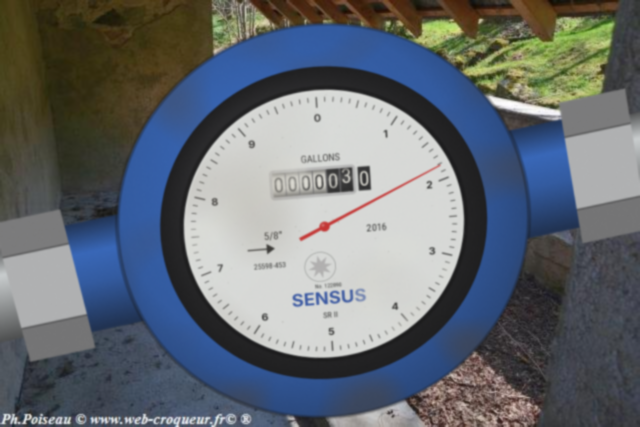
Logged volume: 31.8gal
